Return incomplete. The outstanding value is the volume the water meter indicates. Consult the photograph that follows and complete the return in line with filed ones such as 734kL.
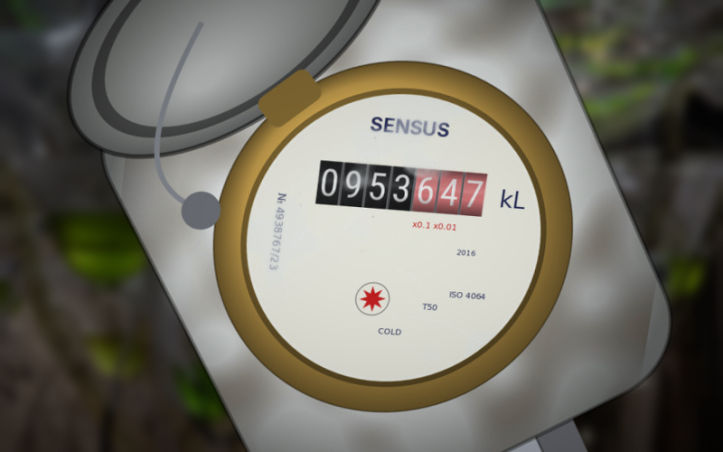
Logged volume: 953.647kL
